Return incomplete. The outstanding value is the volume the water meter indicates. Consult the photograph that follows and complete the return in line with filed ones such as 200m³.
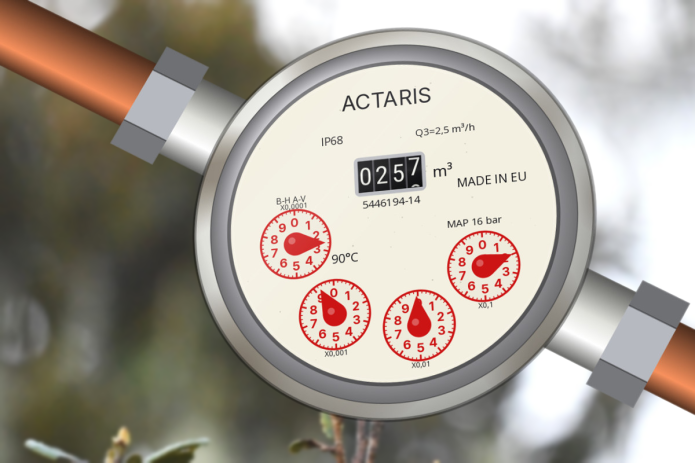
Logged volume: 257.1992m³
